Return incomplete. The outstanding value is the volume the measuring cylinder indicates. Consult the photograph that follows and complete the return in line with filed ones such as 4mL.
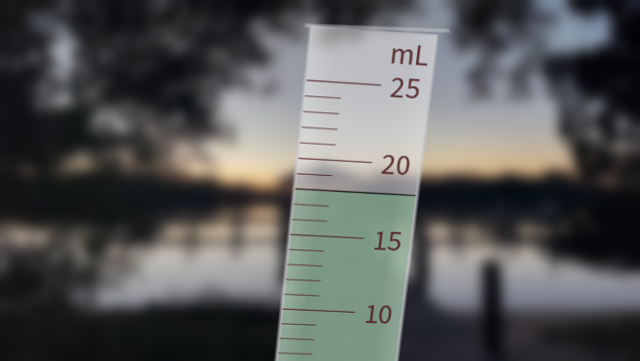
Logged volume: 18mL
